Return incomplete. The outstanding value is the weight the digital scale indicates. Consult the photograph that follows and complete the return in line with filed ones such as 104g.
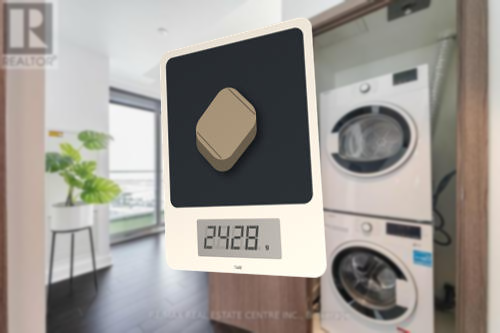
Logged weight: 2428g
